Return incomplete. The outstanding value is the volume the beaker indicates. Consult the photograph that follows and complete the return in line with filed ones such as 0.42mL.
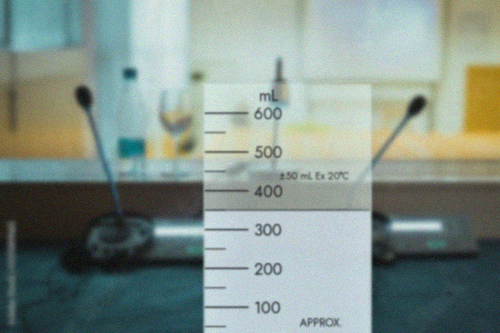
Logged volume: 350mL
